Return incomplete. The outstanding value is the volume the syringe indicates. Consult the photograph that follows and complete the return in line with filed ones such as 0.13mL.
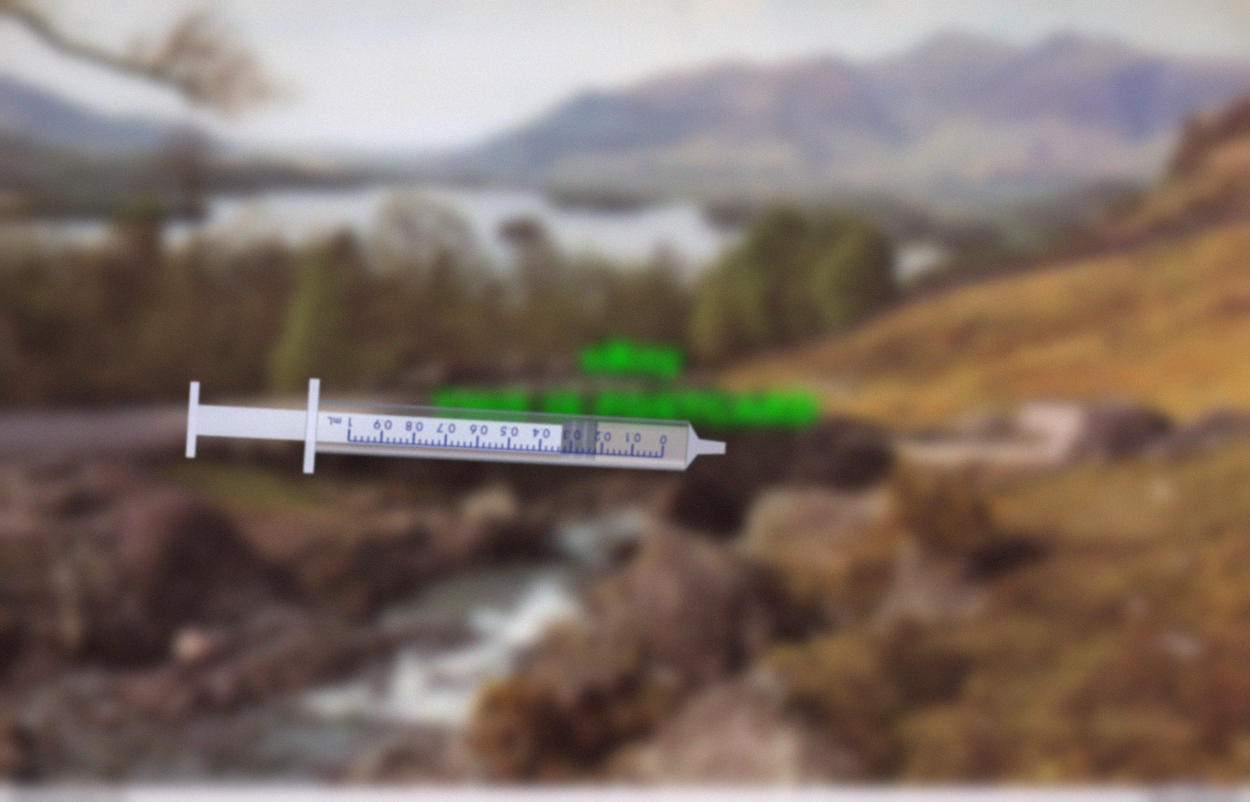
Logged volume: 0.22mL
